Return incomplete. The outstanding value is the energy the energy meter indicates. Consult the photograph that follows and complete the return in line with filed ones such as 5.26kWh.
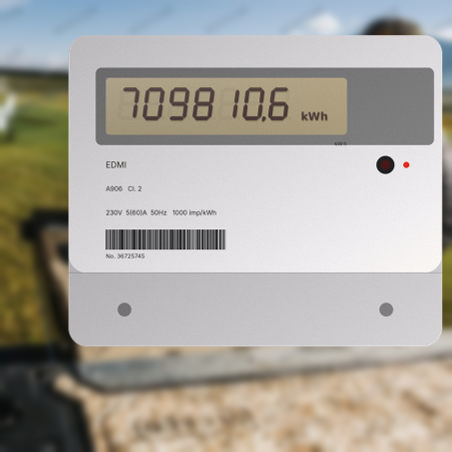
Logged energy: 709810.6kWh
